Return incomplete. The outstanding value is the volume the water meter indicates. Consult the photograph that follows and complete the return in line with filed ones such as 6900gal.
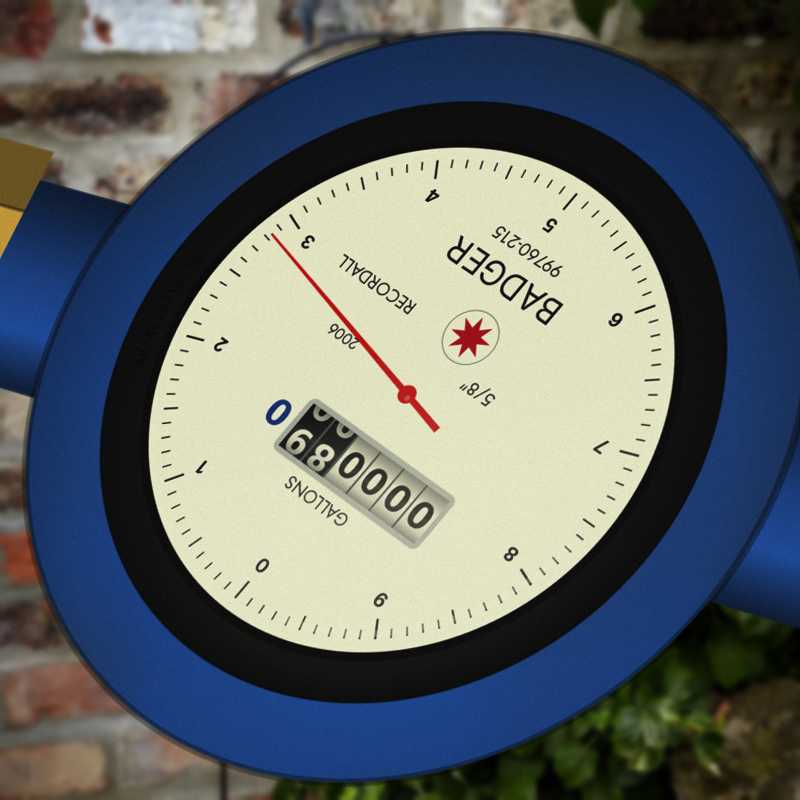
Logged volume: 892.8gal
